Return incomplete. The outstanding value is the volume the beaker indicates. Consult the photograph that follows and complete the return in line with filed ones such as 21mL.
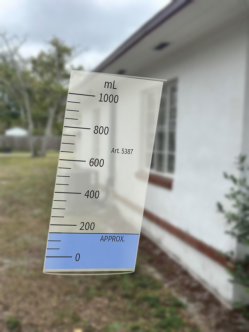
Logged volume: 150mL
